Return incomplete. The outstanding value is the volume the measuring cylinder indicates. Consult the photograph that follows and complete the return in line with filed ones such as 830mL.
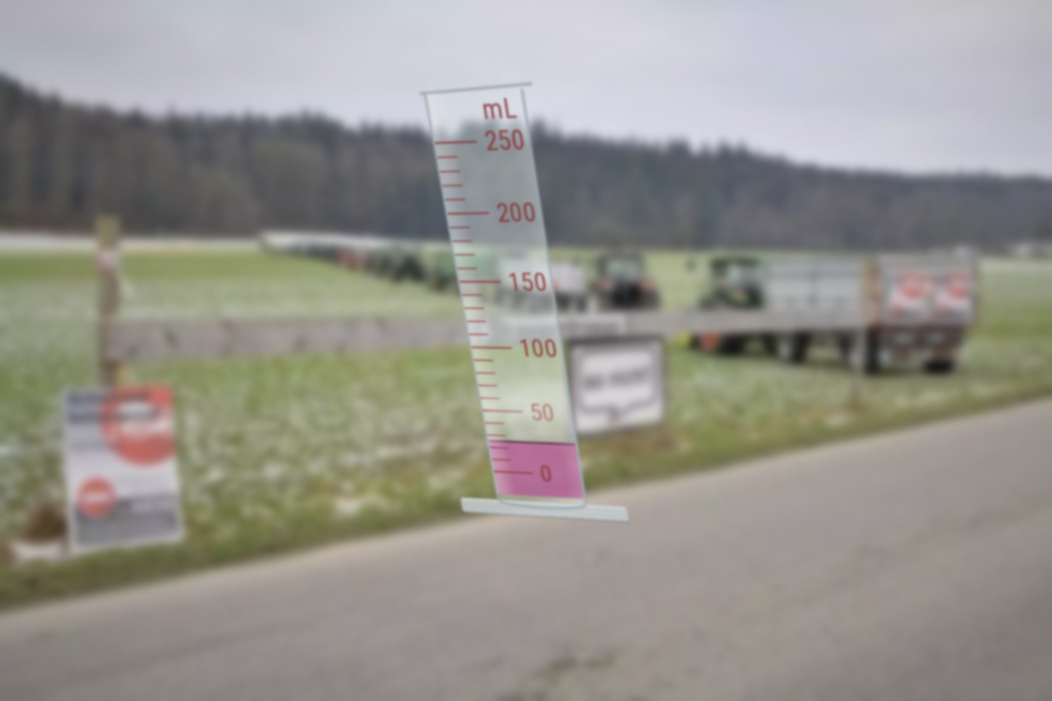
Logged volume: 25mL
